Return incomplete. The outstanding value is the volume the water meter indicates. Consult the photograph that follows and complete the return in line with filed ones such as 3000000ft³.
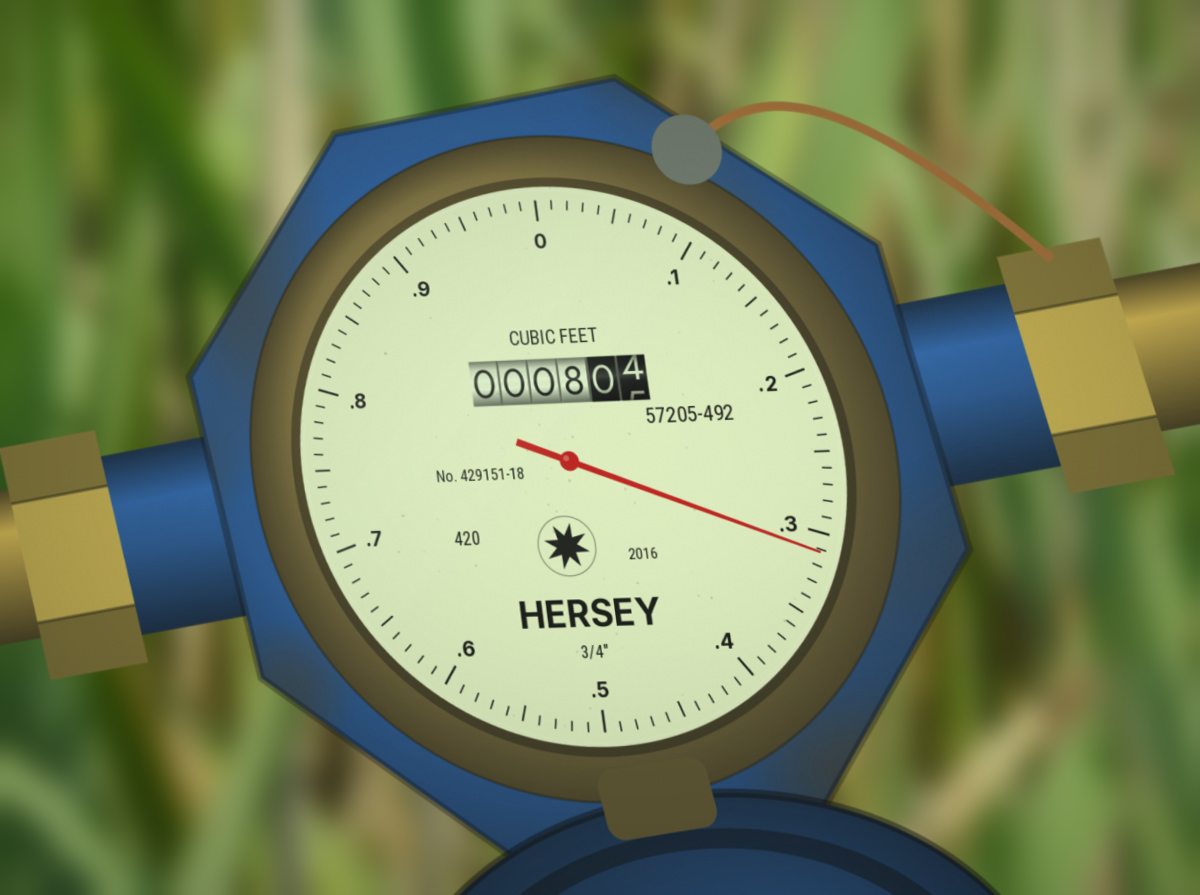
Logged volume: 804.31ft³
